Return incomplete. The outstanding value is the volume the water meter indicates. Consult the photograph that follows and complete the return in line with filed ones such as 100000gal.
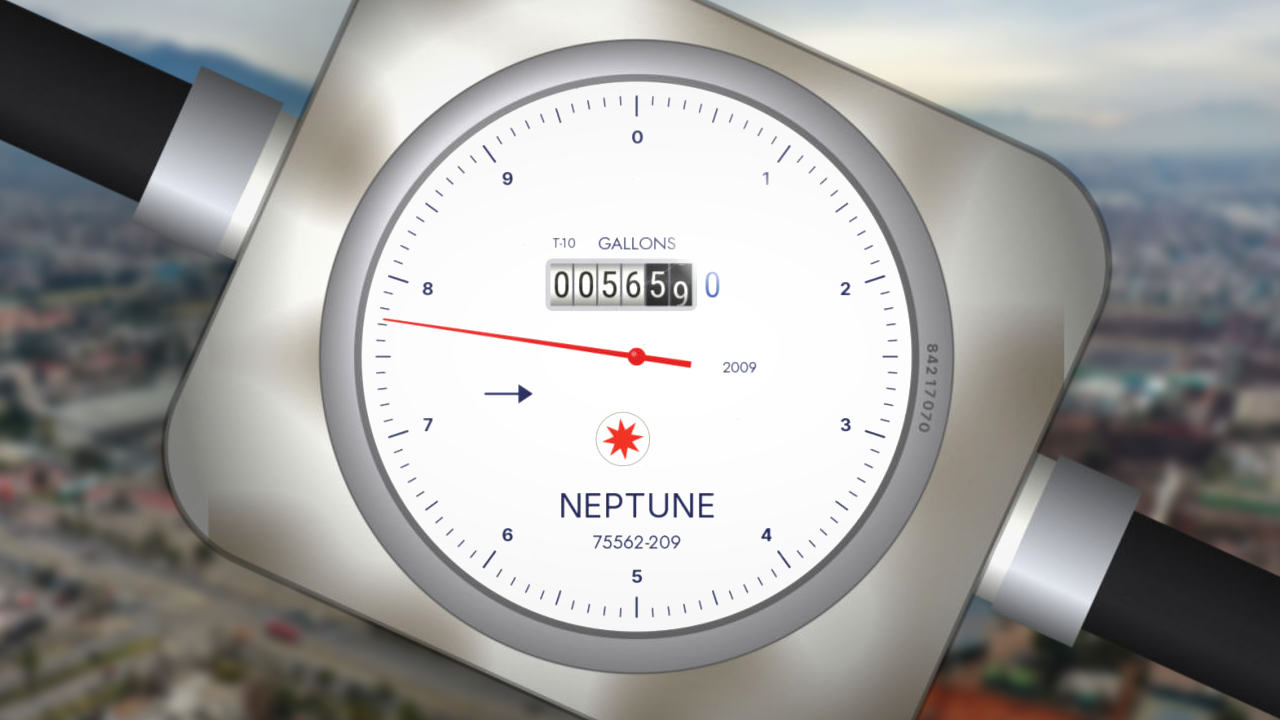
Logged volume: 56587.7gal
